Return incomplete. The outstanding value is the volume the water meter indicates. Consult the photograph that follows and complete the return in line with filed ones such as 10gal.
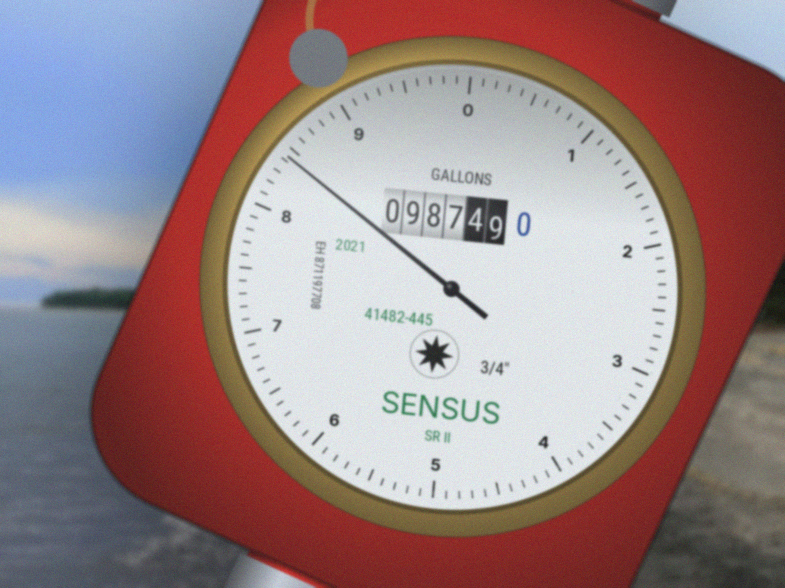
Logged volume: 987488.4gal
